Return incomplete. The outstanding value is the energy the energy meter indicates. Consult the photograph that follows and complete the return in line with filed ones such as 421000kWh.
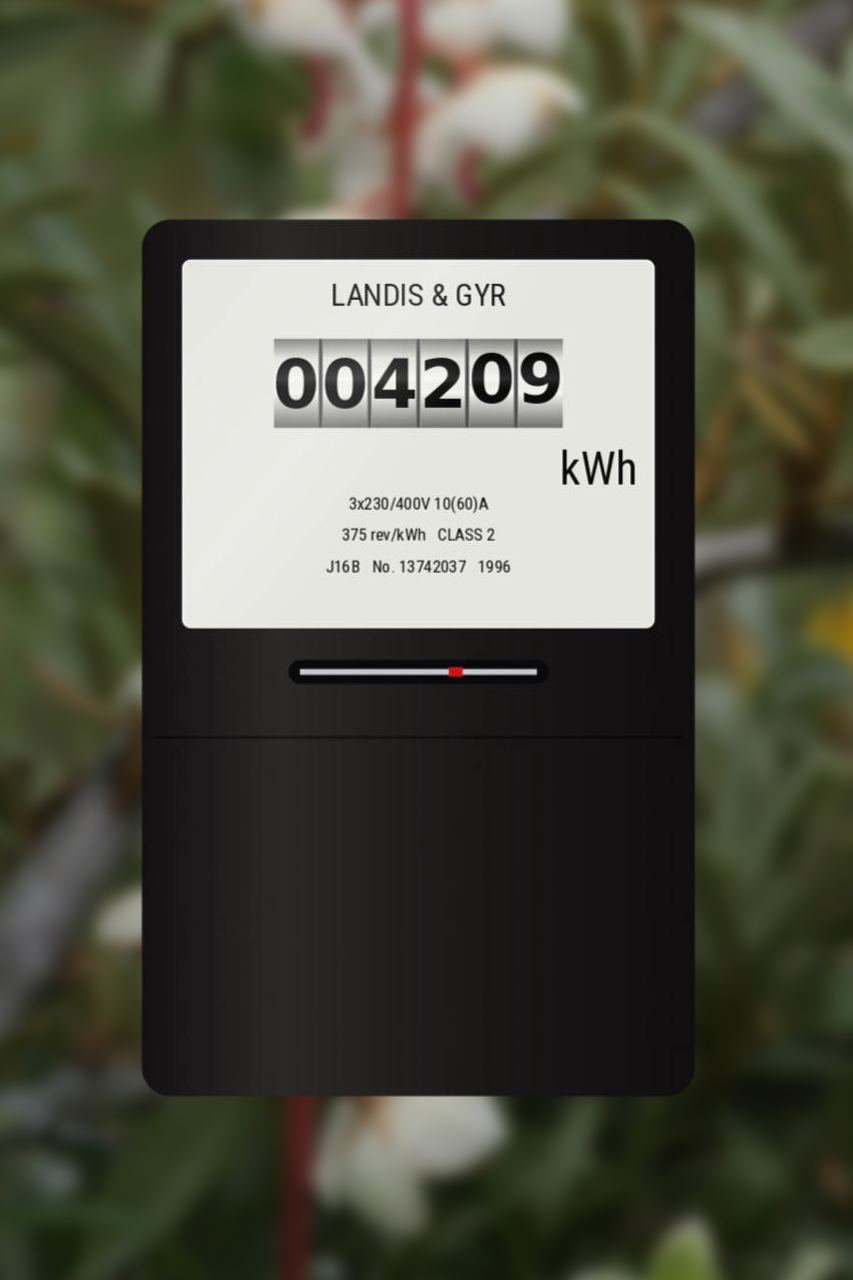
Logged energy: 4209kWh
